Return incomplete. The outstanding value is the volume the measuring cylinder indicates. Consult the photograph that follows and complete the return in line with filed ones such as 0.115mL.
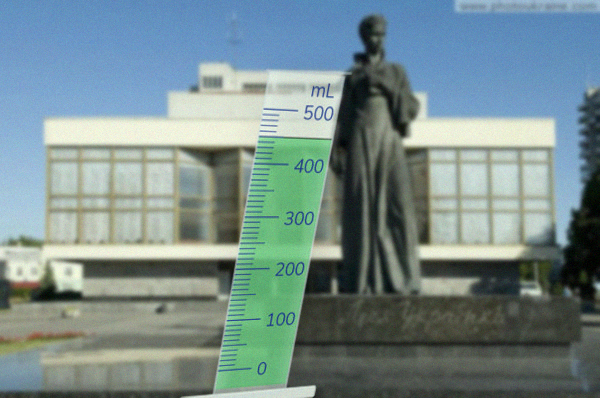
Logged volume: 450mL
